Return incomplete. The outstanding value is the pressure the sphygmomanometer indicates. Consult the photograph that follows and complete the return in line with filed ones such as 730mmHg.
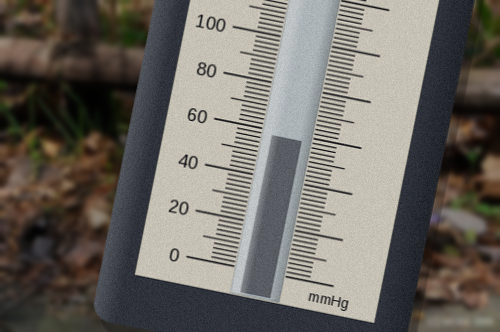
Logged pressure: 58mmHg
